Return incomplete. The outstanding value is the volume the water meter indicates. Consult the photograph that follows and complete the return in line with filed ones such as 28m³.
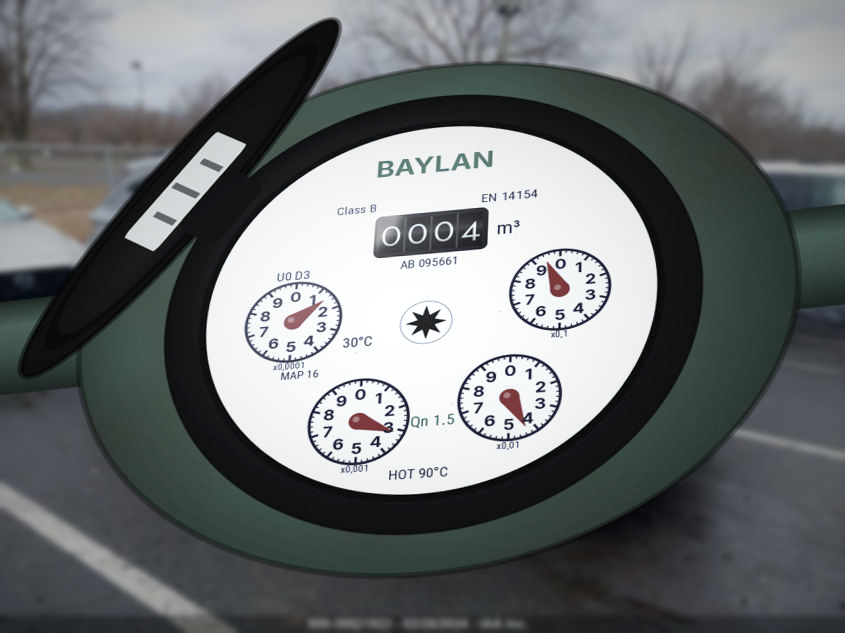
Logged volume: 3.9431m³
